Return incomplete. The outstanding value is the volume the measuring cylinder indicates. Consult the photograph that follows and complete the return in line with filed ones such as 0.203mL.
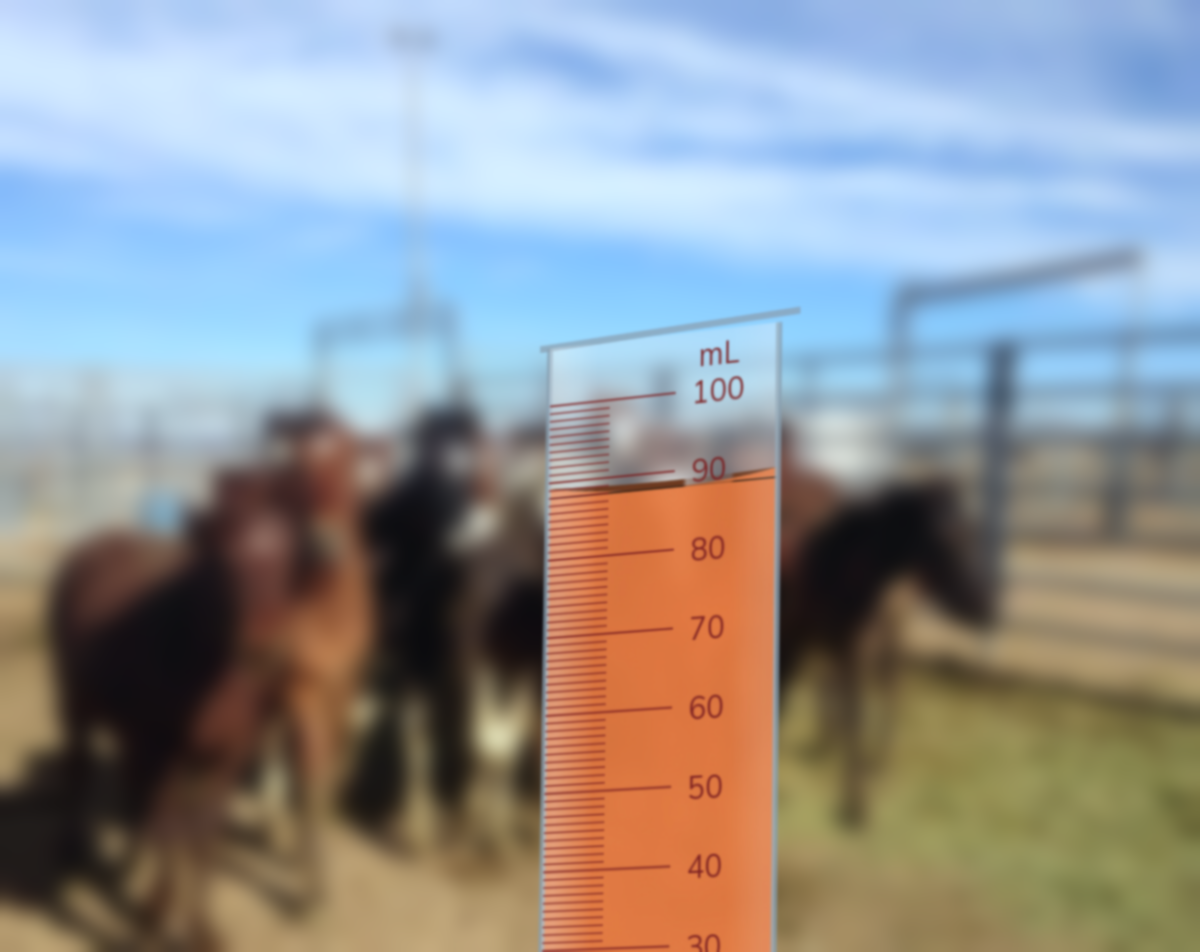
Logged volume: 88mL
